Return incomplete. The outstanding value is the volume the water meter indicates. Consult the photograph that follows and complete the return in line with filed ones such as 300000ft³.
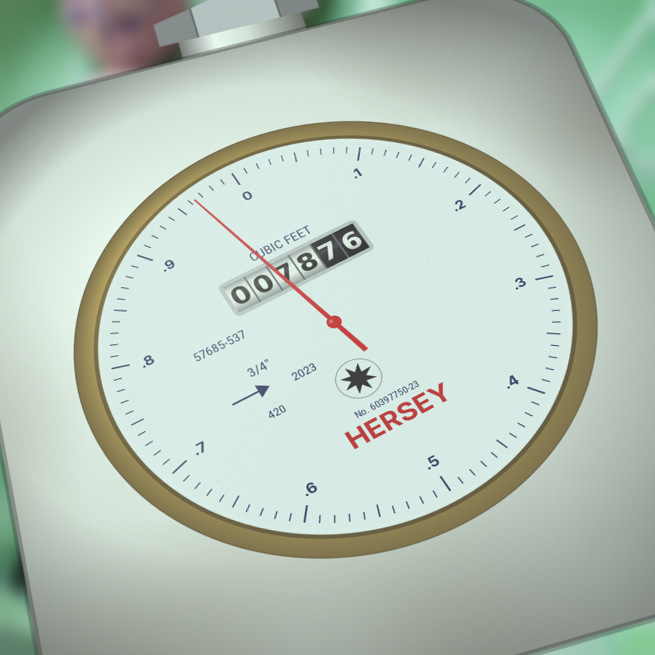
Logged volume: 7875.96ft³
